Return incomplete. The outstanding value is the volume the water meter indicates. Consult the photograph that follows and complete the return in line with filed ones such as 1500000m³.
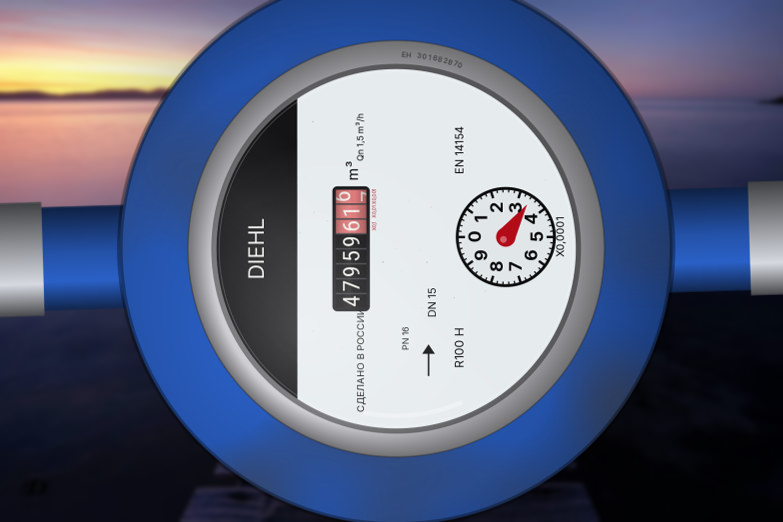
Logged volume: 47959.6163m³
